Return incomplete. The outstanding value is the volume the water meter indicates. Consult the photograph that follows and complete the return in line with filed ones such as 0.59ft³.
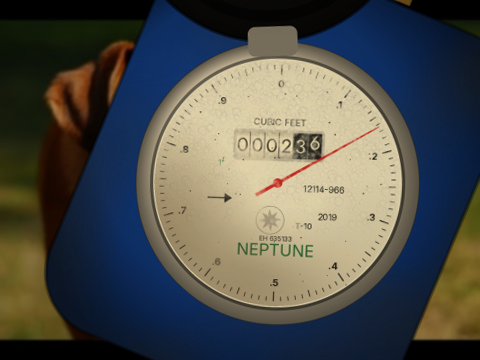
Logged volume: 236.16ft³
